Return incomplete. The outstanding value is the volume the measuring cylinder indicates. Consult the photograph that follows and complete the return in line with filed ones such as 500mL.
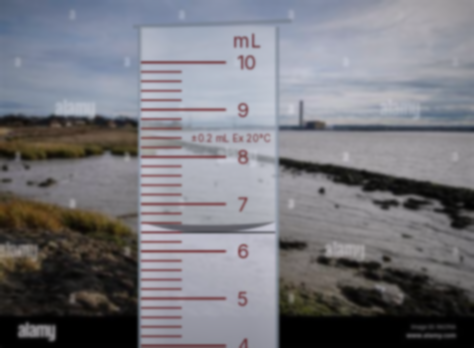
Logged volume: 6.4mL
